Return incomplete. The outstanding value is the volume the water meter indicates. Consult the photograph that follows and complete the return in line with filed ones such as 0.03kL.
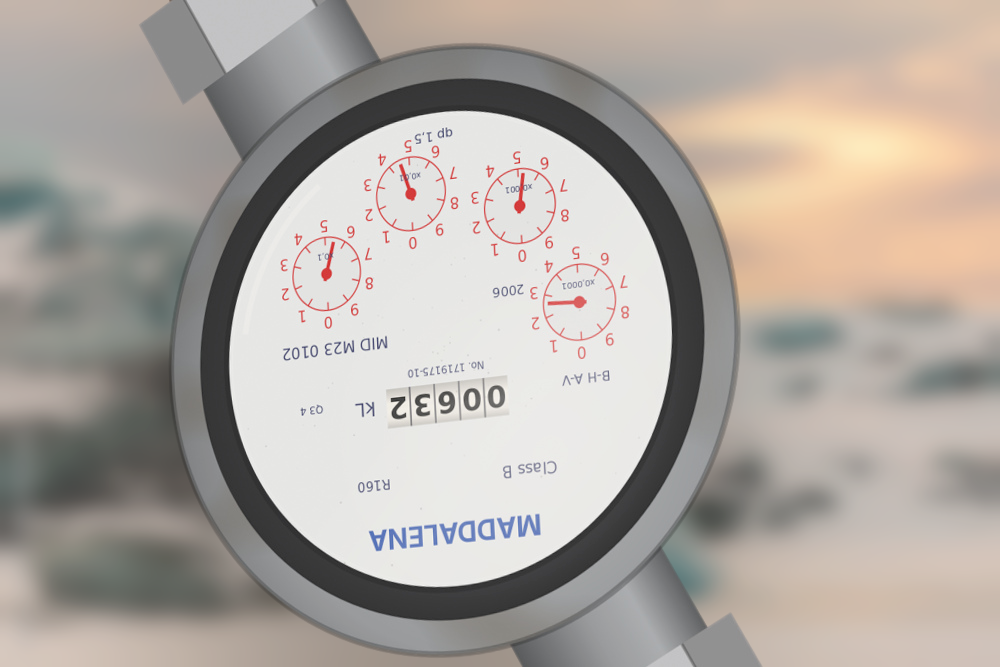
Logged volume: 632.5452kL
